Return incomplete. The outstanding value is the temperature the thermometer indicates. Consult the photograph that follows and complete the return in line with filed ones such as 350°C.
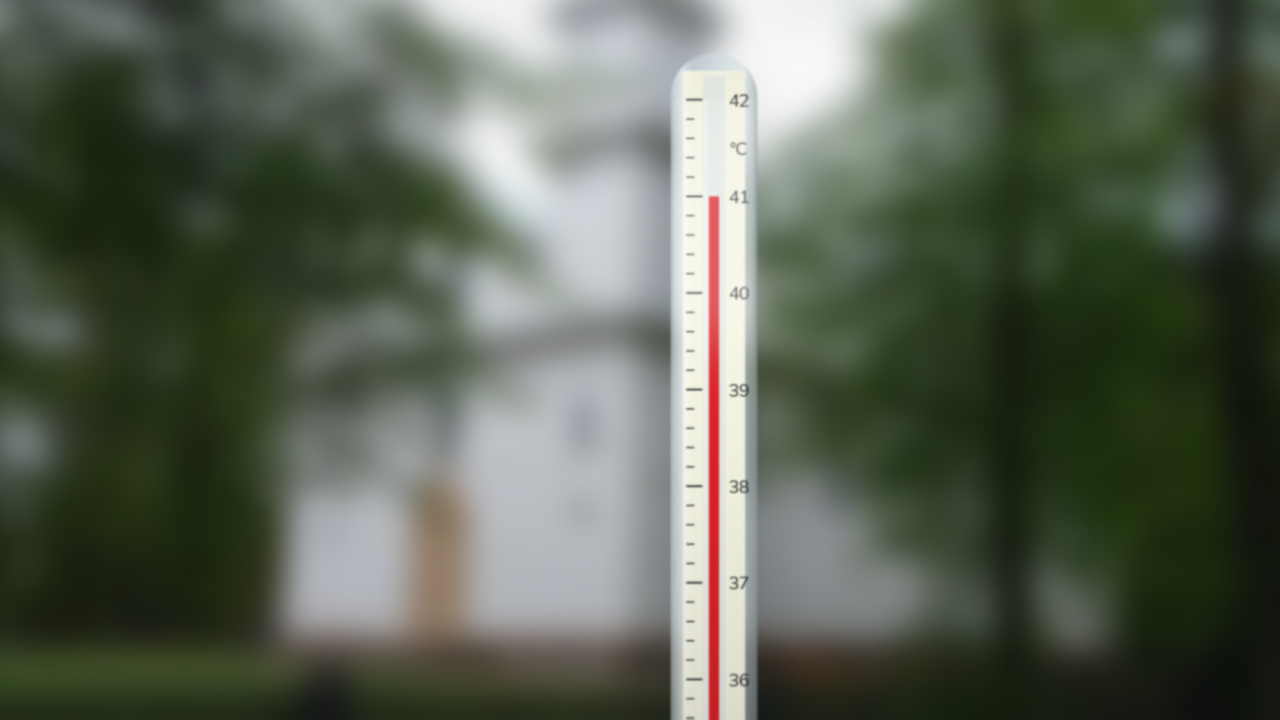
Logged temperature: 41°C
